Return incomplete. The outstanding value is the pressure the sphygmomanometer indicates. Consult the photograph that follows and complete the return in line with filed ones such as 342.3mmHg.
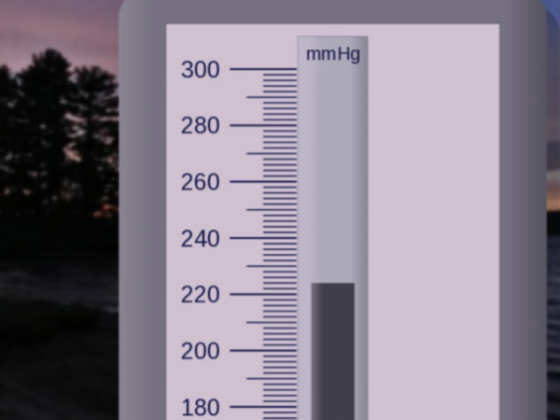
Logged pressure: 224mmHg
